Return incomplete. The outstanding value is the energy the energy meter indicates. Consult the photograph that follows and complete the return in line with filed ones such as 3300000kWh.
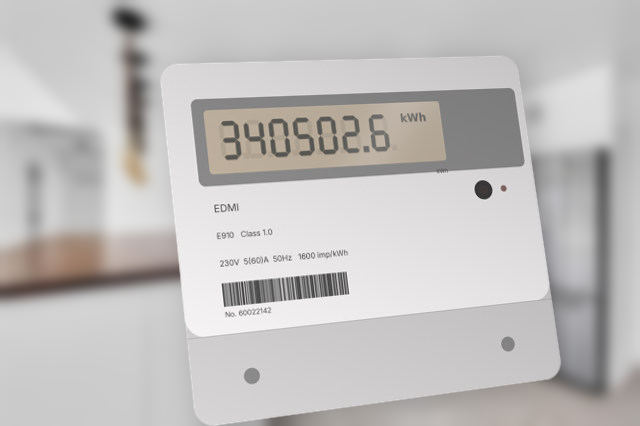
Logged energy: 340502.6kWh
